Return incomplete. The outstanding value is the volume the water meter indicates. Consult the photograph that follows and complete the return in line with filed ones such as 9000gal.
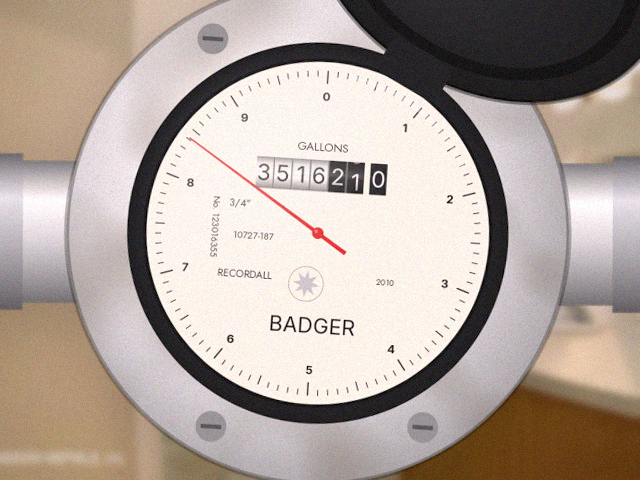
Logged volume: 3516208.4gal
